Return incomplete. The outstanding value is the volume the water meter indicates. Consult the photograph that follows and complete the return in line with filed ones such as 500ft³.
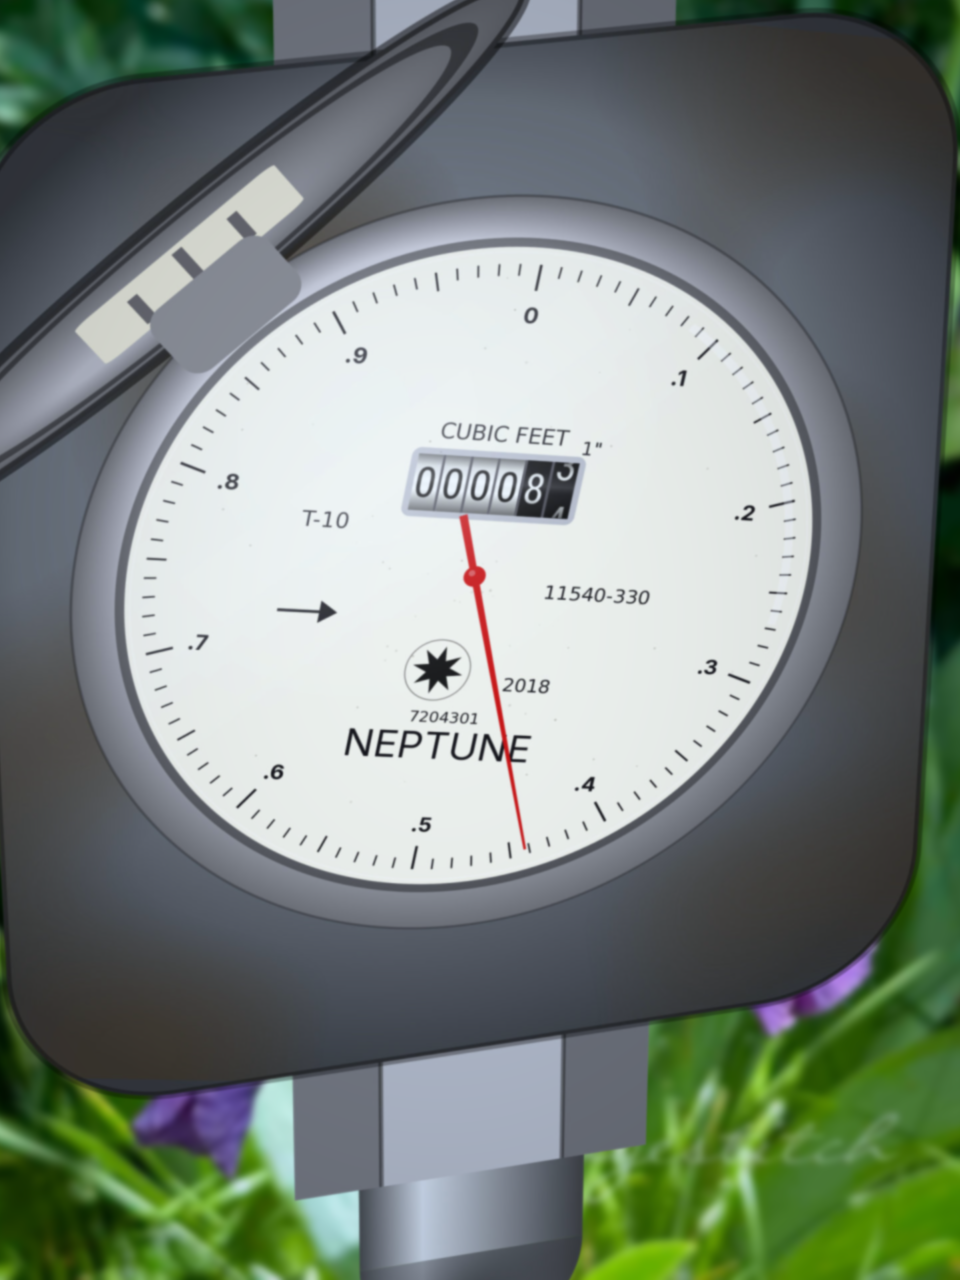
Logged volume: 83.44ft³
